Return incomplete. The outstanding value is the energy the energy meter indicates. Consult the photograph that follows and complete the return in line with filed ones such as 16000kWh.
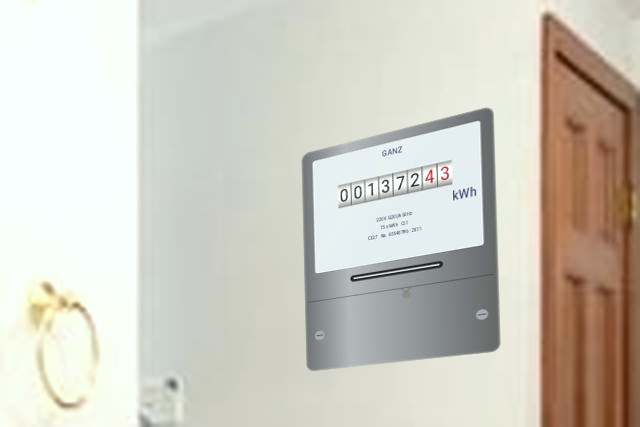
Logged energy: 1372.43kWh
